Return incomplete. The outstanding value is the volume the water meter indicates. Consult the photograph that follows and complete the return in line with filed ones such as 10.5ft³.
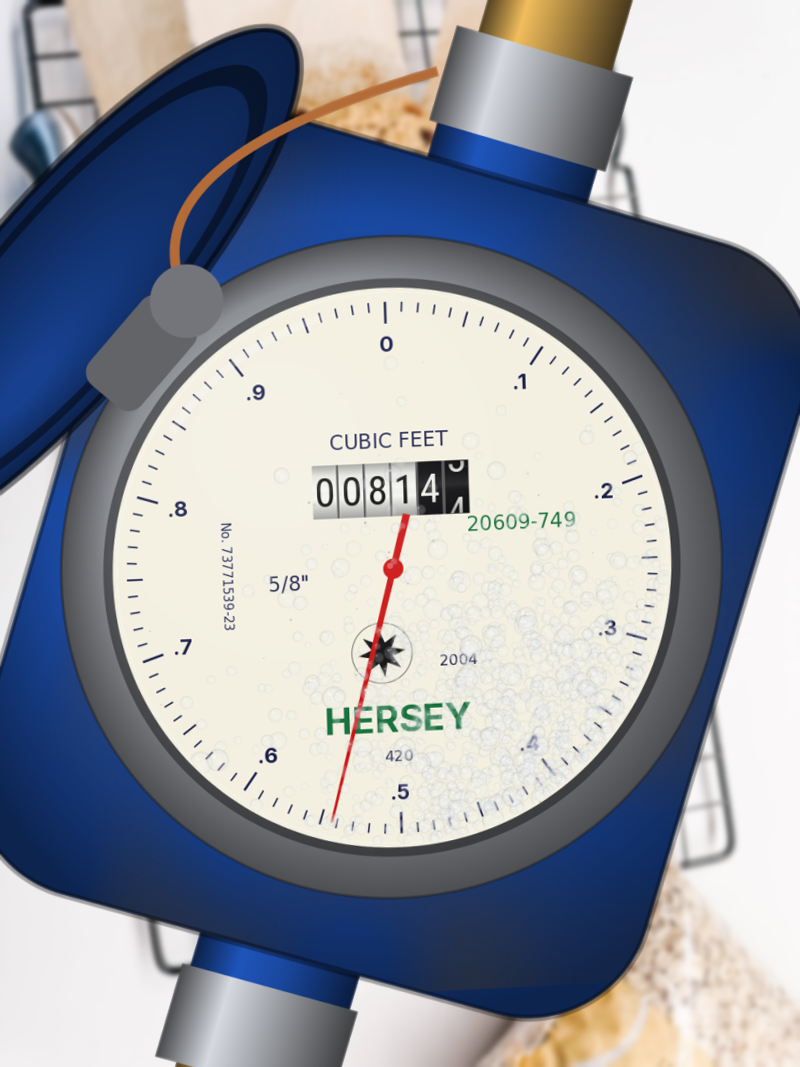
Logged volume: 8143.54ft³
